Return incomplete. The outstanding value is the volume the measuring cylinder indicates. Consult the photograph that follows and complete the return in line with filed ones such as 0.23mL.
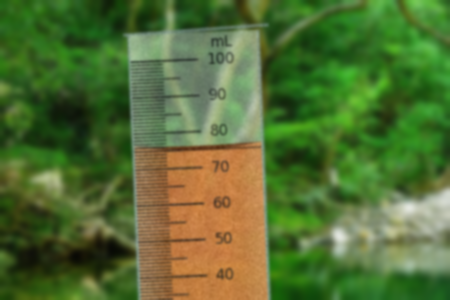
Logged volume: 75mL
